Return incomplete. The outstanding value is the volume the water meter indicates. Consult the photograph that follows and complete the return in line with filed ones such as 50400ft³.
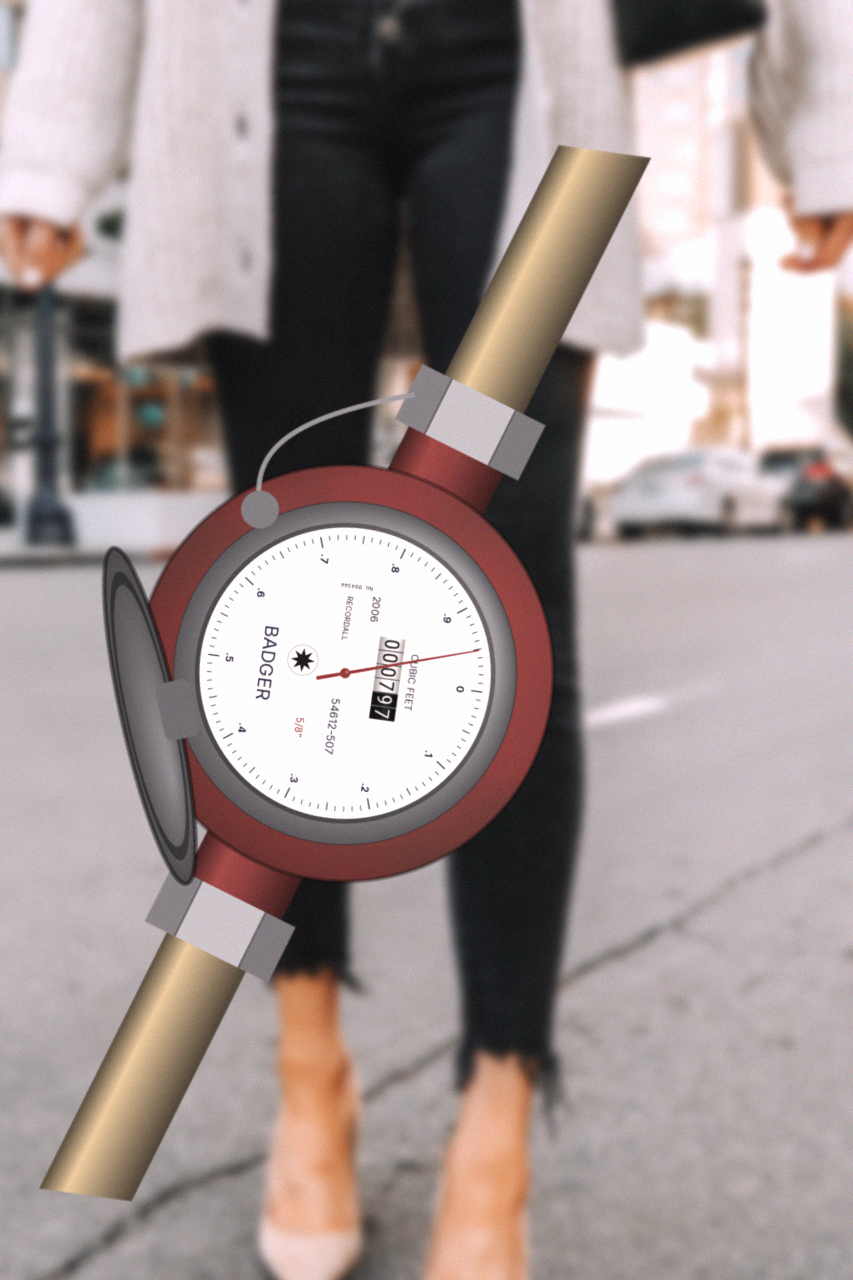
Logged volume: 796.95ft³
